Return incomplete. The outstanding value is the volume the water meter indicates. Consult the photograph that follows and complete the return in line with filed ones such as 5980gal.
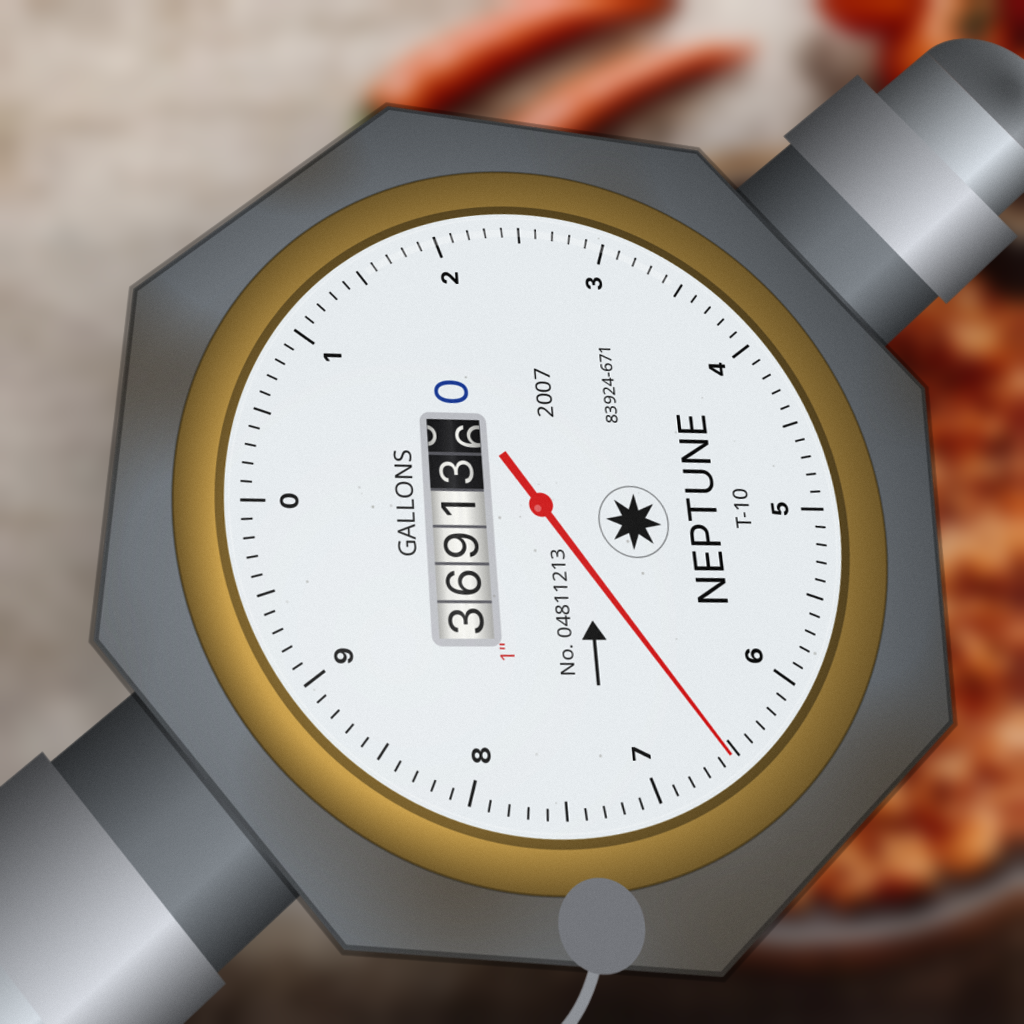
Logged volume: 3691356.5gal
